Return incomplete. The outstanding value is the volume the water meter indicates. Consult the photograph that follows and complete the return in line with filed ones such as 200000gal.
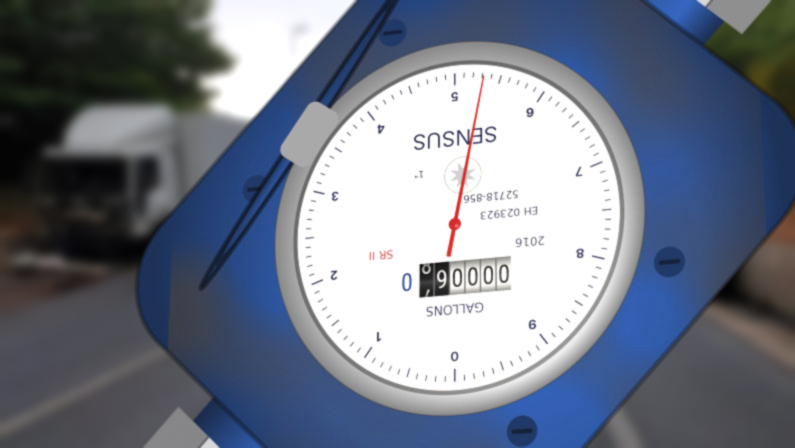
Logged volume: 675.3gal
